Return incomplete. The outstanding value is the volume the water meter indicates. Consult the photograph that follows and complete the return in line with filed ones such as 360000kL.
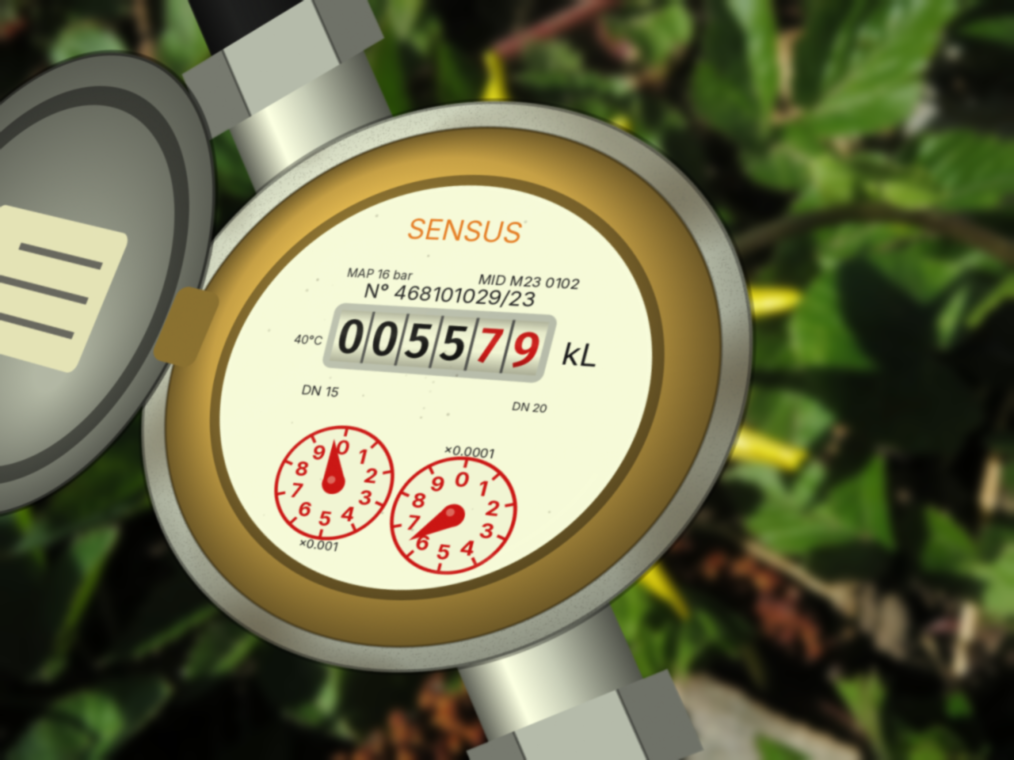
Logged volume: 55.7896kL
